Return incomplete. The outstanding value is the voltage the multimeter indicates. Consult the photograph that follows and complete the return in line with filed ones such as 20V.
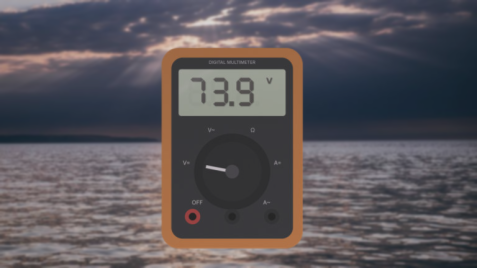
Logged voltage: 73.9V
